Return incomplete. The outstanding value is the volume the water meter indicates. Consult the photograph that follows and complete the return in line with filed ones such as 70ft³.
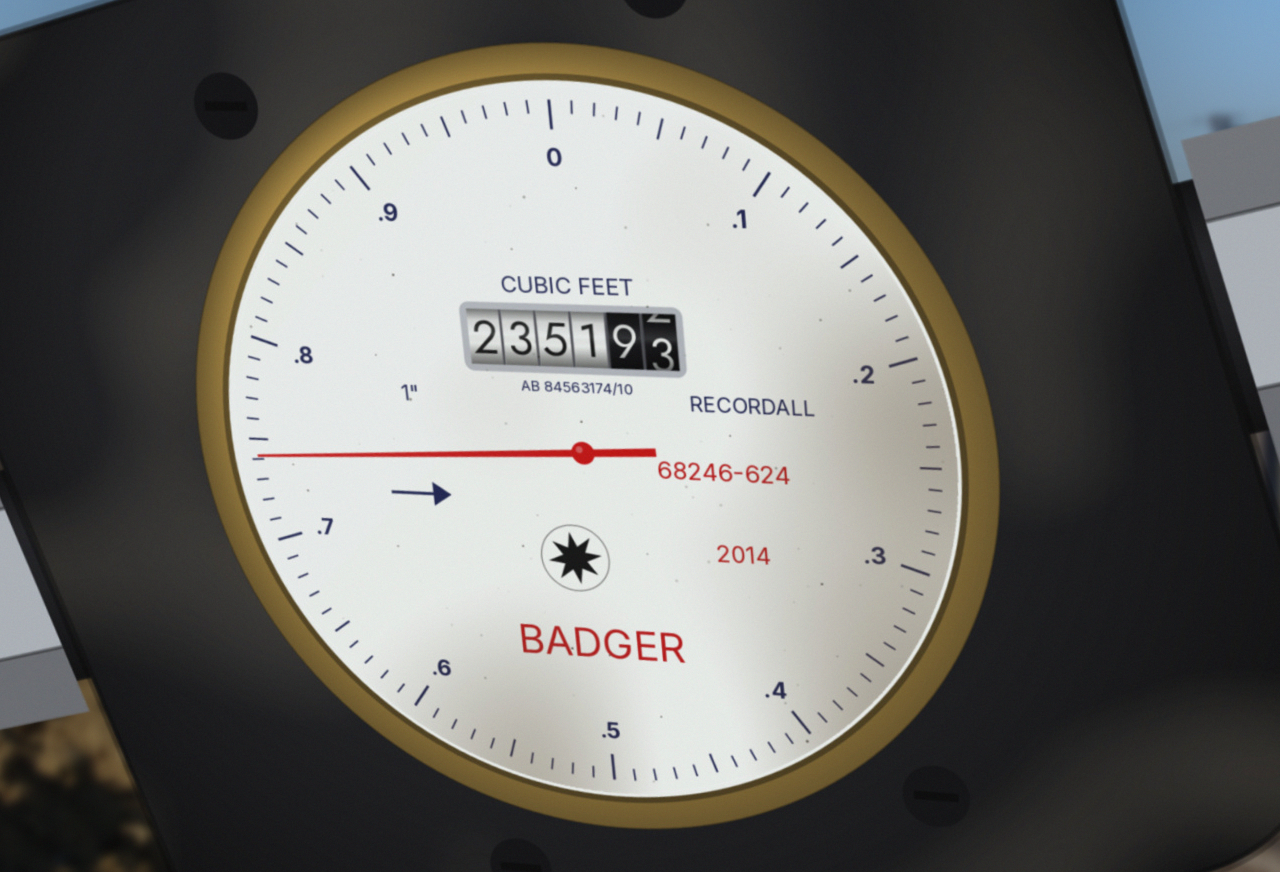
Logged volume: 235192.74ft³
